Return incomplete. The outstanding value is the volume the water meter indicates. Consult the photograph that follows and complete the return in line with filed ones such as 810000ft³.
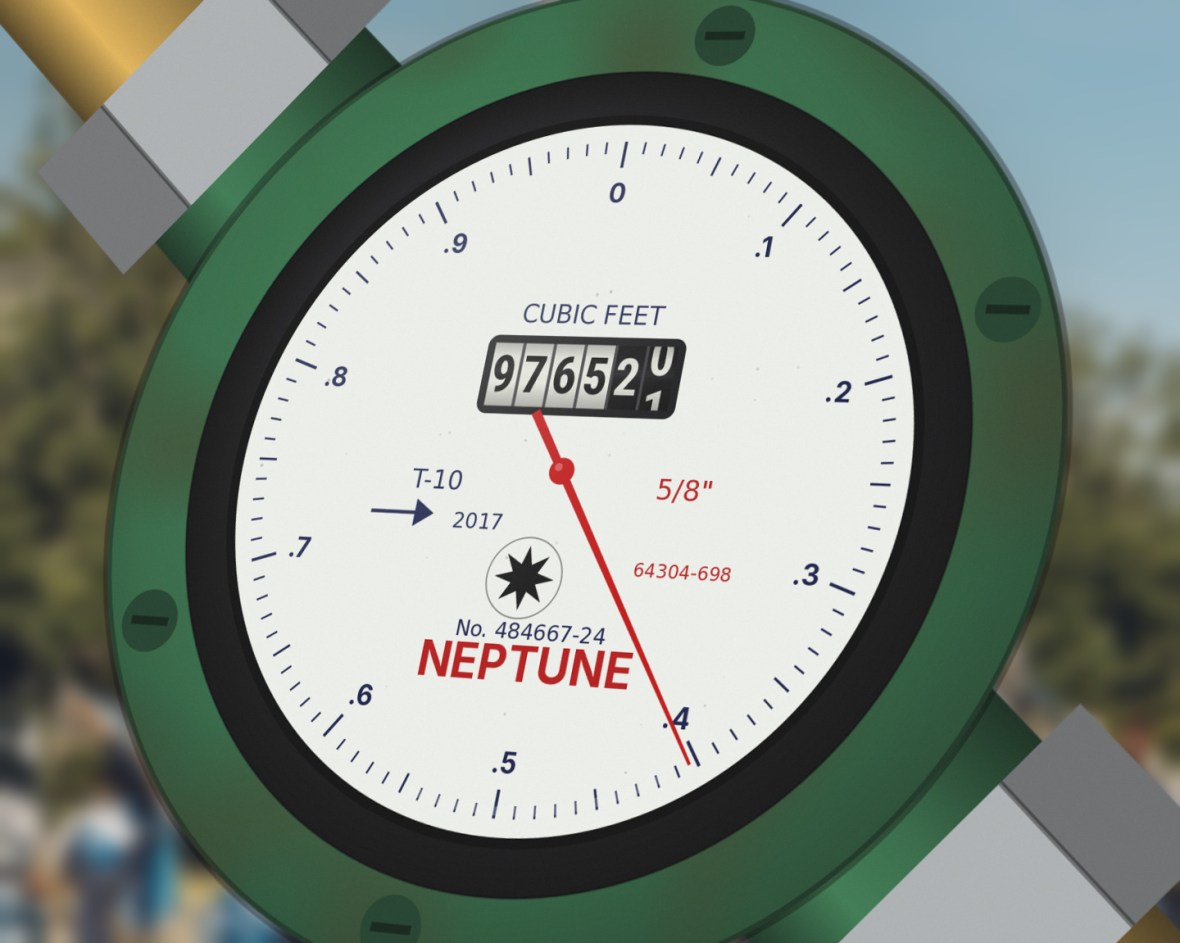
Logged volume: 976520.40ft³
